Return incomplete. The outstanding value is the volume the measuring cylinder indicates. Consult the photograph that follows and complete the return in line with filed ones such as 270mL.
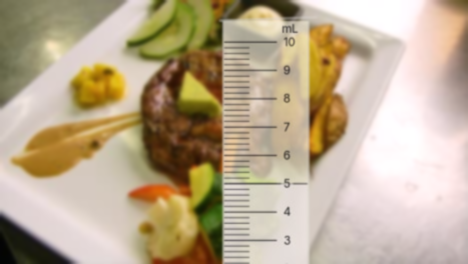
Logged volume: 5mL
